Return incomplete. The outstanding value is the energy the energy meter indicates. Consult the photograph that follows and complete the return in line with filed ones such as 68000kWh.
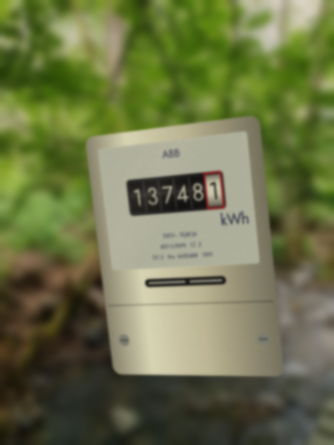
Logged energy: 13748.1kWh
